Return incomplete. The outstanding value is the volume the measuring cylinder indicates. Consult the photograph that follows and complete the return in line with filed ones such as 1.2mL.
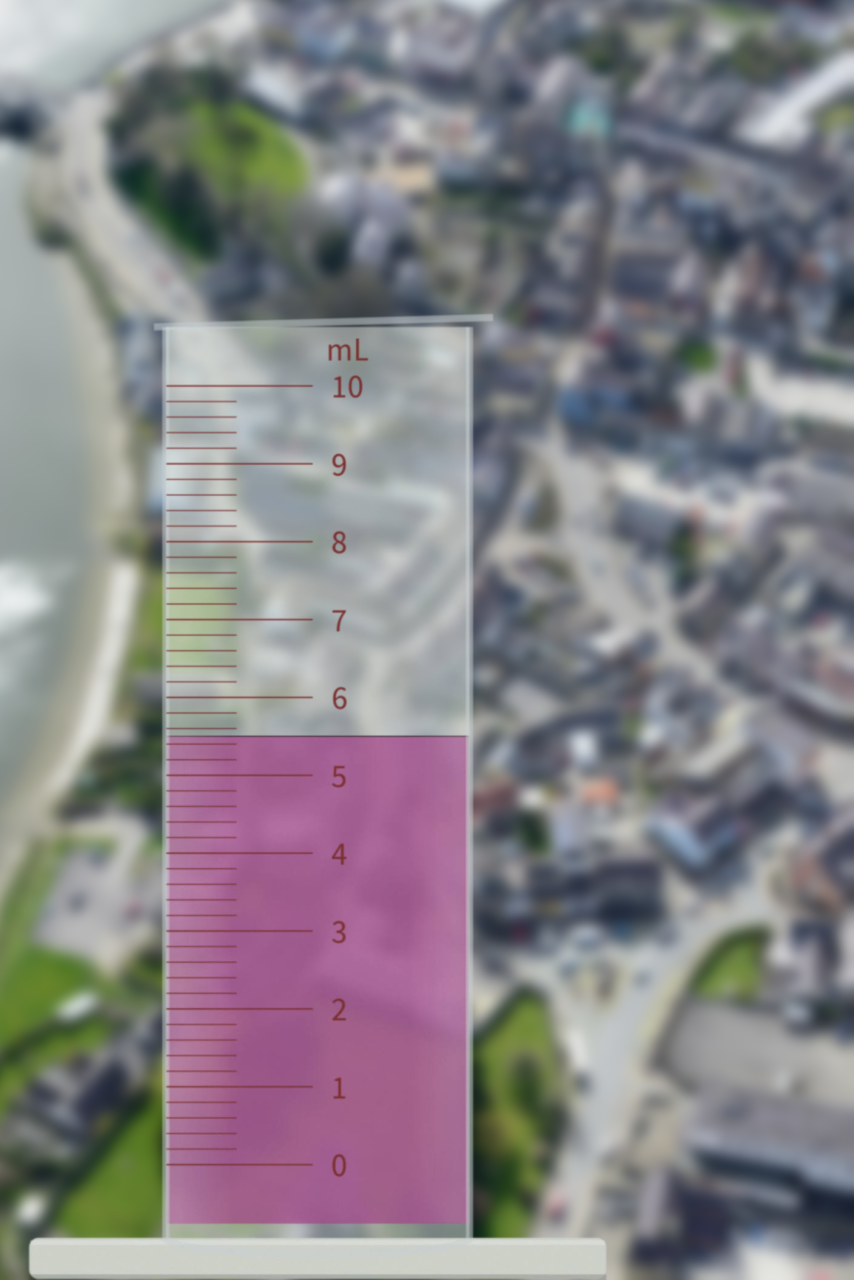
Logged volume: 5.5mL
